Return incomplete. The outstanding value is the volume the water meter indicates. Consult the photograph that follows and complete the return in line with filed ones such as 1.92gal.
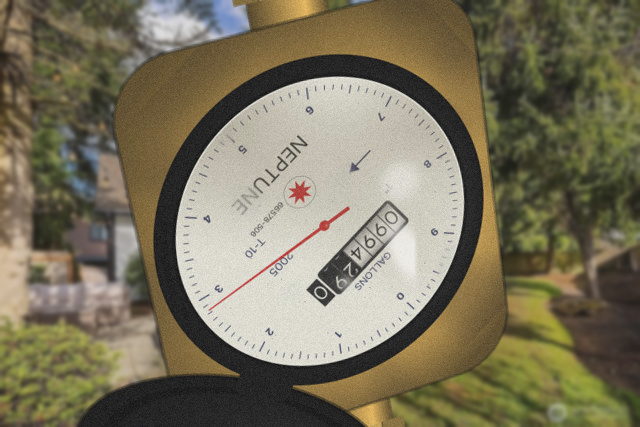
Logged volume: 994292.8gal
